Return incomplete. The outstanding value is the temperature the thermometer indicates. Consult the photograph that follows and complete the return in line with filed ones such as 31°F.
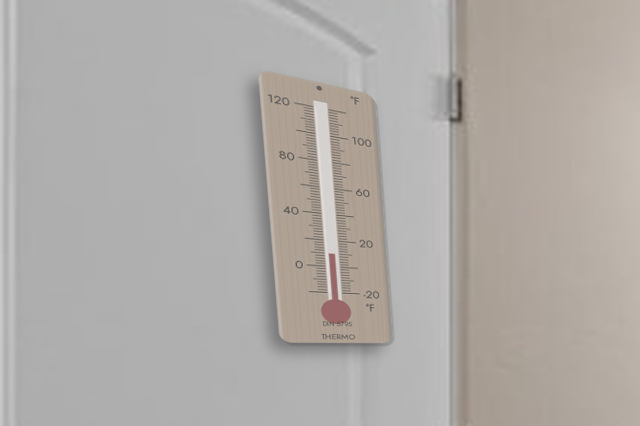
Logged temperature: 10°F
